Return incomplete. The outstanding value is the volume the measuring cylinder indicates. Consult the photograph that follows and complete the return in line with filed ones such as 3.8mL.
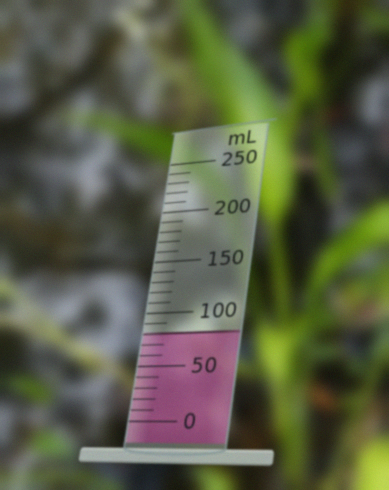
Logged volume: 80mL
